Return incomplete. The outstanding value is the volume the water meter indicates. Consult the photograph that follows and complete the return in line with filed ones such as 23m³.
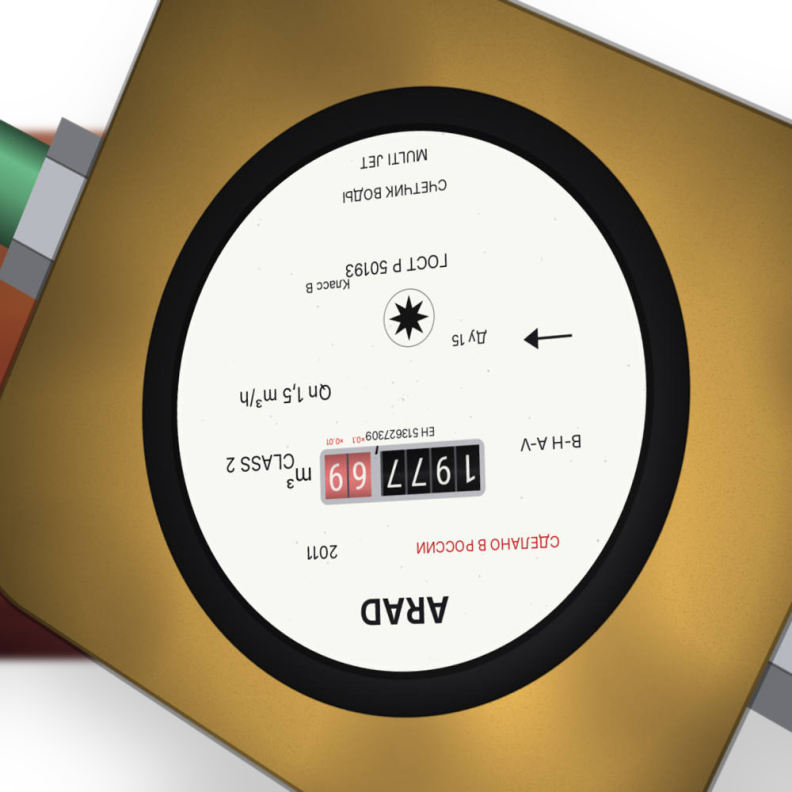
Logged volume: 1977.69m³
